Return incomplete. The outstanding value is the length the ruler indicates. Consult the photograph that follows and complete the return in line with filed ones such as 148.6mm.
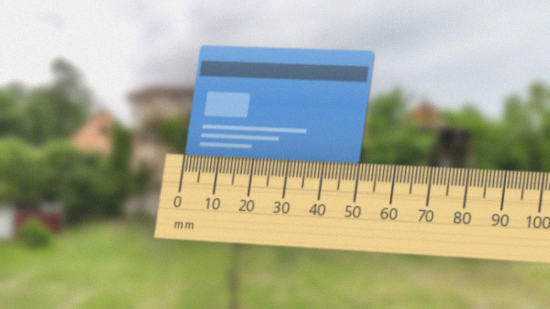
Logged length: 50mm
